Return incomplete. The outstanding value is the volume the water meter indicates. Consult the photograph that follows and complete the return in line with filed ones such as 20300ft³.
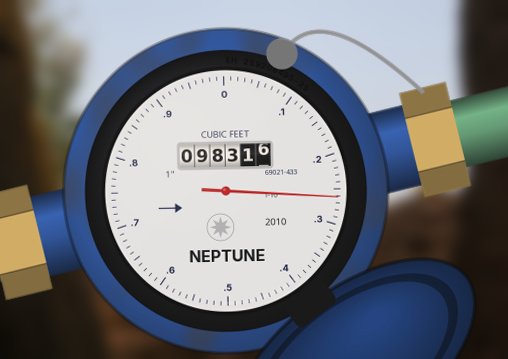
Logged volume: 98316.26ft³
